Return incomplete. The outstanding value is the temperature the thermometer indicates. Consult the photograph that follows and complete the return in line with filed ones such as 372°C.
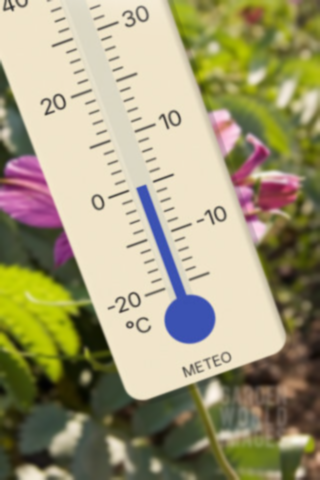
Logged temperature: 0°C
